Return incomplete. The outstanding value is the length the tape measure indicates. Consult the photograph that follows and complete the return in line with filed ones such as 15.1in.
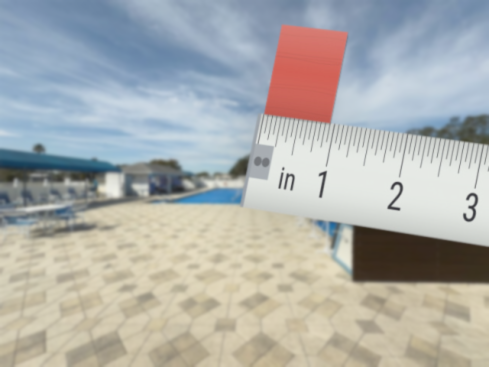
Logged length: 0.9375in
